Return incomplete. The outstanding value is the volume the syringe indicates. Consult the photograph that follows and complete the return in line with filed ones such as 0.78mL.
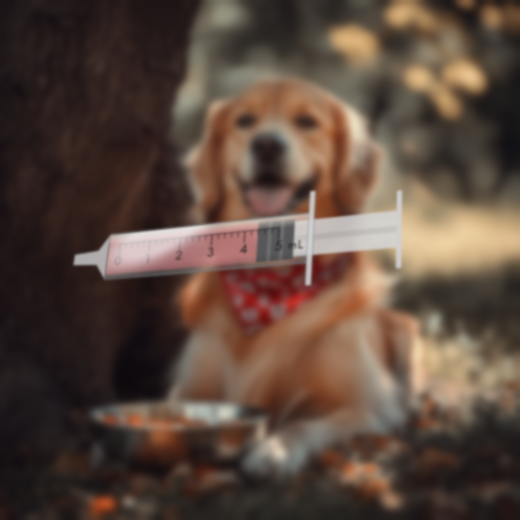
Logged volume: 4.4mL
